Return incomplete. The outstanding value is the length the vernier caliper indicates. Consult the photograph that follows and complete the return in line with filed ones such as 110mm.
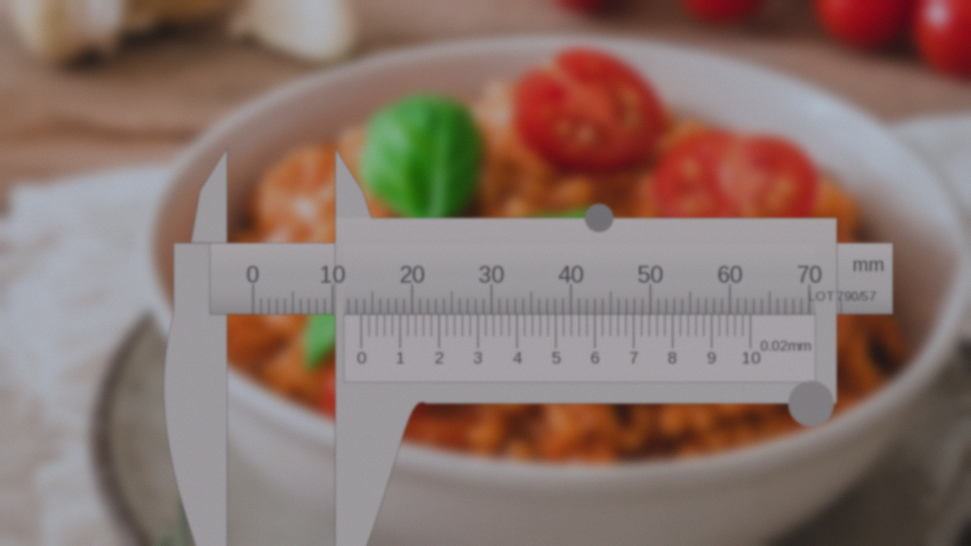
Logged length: 13.6mm
